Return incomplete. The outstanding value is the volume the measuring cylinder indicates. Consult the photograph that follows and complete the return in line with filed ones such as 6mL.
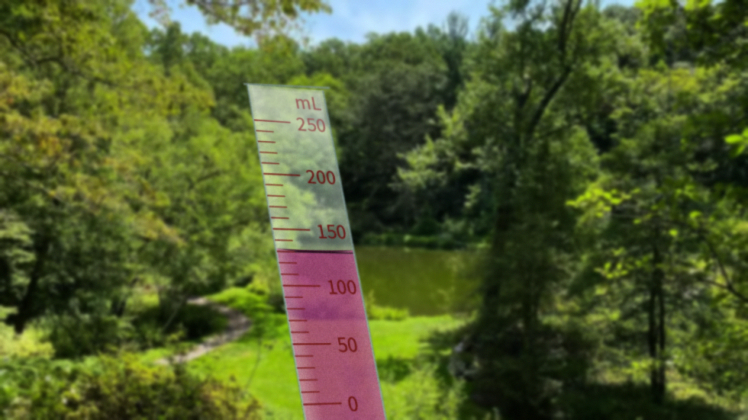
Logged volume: 130mL
